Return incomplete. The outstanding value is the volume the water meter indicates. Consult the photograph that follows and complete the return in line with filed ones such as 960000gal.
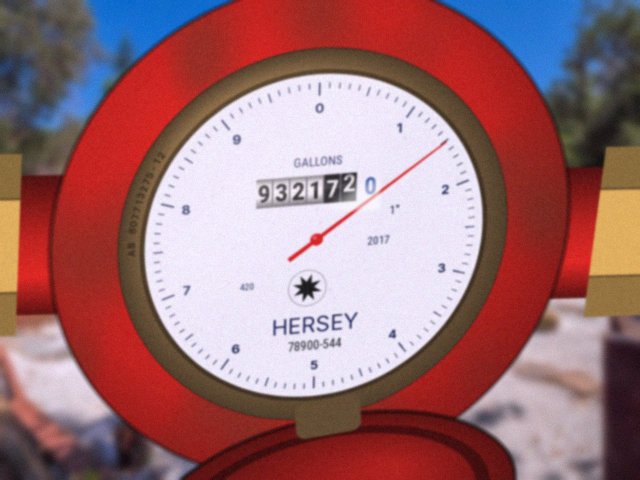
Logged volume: 9321721.5gal
